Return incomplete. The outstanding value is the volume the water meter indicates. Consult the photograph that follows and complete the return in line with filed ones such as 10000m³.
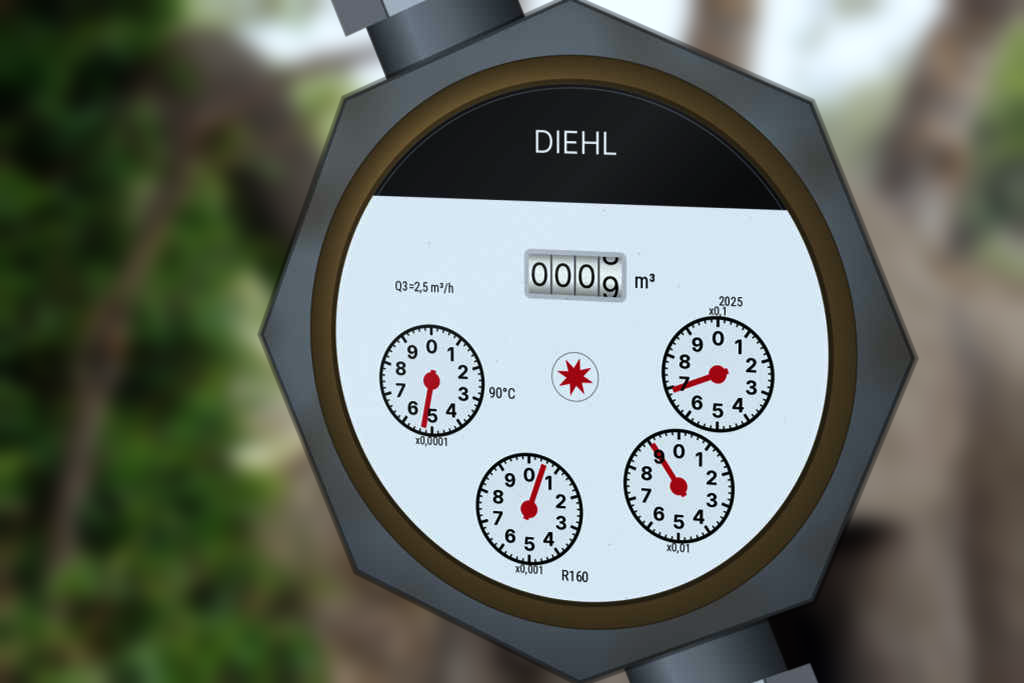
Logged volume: 8.6905m³
